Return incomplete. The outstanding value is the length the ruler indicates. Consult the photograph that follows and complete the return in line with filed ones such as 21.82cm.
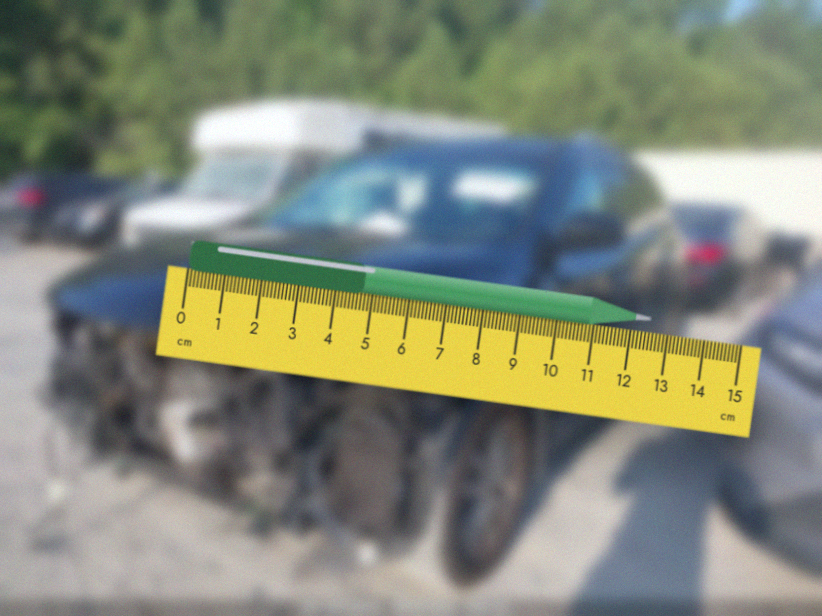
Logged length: 12.5cm
